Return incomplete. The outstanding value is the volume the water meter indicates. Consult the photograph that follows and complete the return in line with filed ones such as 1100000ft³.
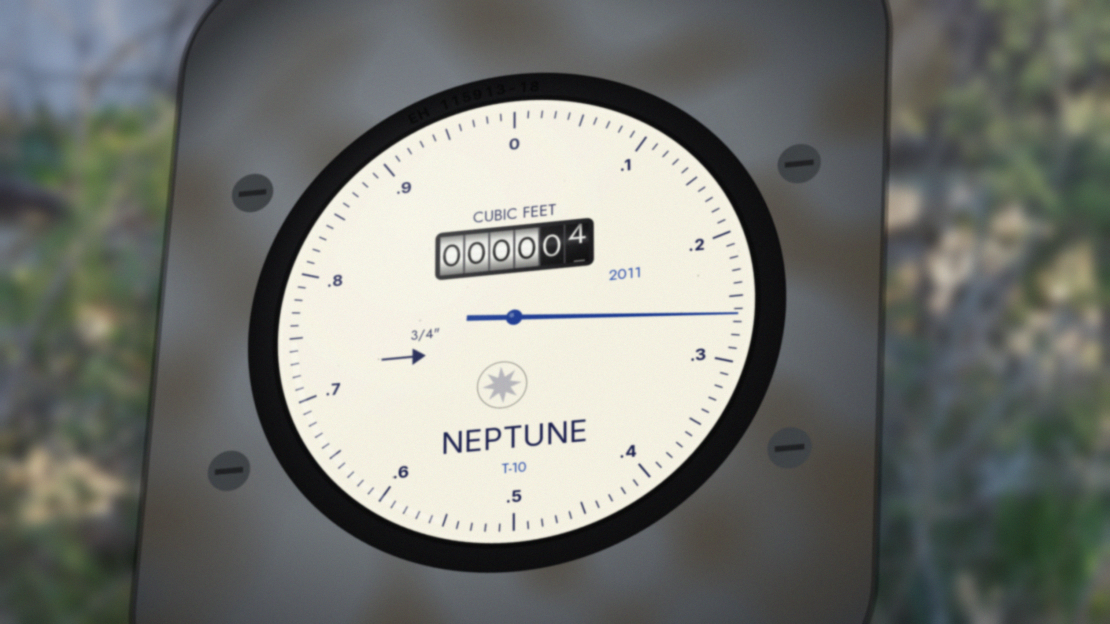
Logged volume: 4.26ft³
